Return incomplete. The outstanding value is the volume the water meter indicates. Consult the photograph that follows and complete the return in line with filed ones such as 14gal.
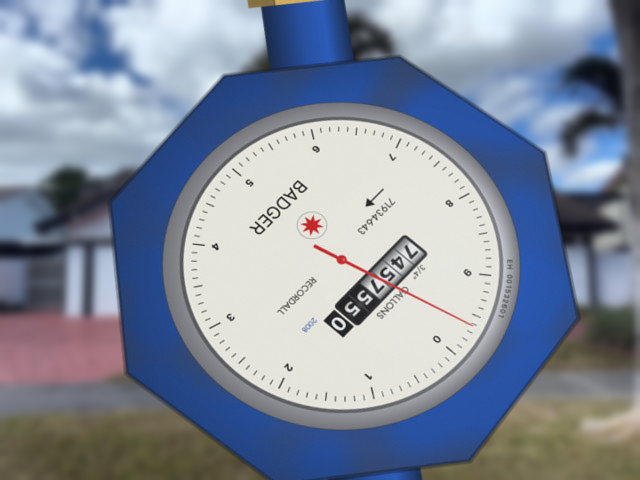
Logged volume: 7457549.6gal
